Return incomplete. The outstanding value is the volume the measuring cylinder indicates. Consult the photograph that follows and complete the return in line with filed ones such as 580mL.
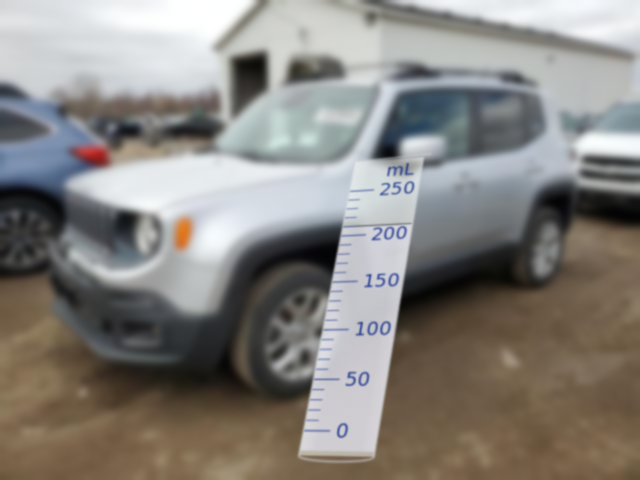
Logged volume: 210mL
